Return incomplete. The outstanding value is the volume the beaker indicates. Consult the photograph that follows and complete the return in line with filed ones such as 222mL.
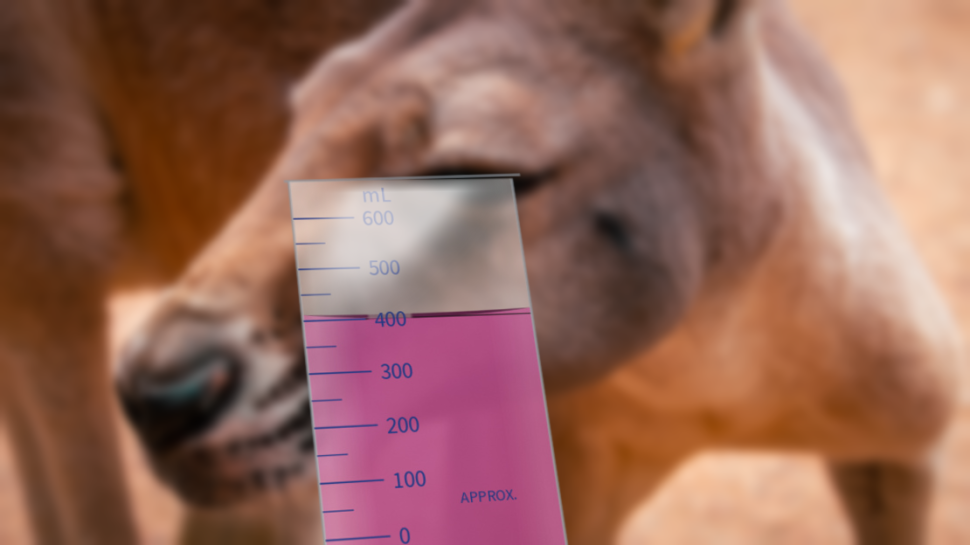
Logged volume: 400mL
